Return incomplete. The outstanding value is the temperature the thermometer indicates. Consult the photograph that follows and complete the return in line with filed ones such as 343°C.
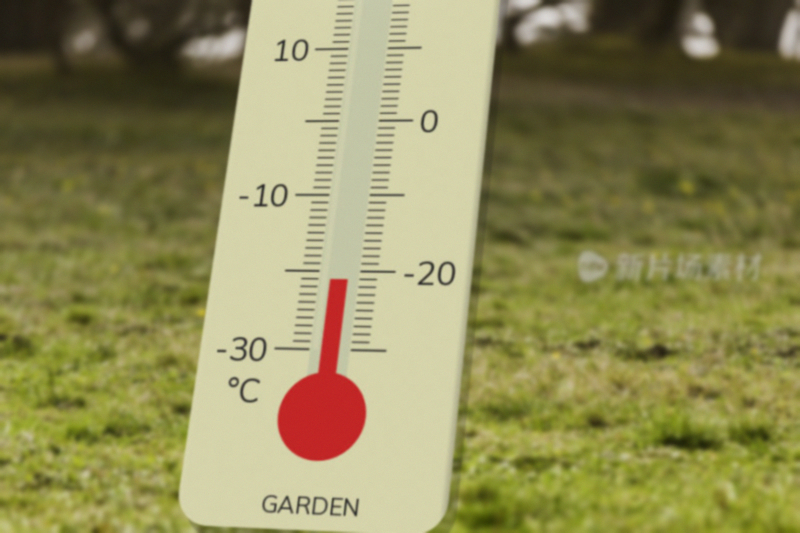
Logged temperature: -21°C
